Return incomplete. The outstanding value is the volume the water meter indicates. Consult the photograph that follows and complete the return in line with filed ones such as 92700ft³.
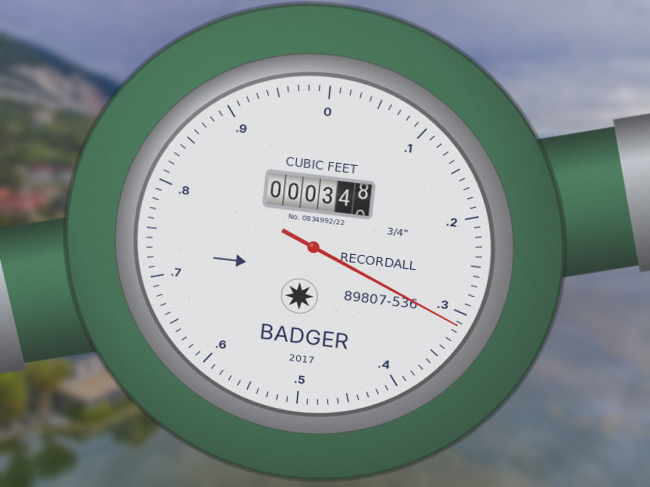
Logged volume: 348.31ft³
